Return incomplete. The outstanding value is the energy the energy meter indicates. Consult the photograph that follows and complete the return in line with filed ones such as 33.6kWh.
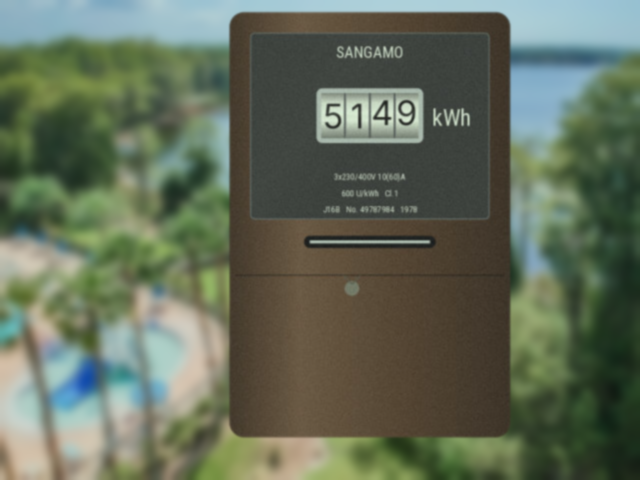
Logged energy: 5149kWh
